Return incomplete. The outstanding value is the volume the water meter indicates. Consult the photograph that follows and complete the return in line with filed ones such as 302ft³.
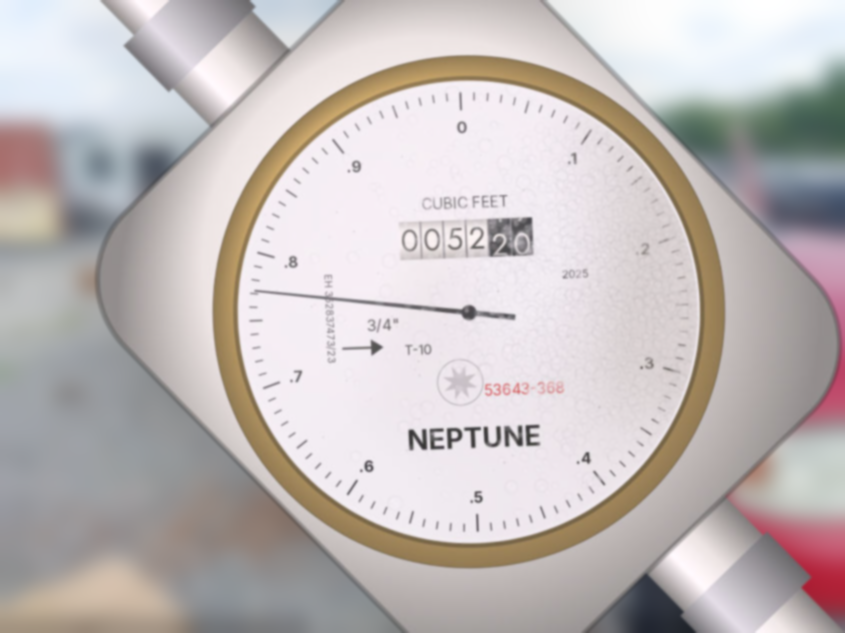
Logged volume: 5219.77ft³
